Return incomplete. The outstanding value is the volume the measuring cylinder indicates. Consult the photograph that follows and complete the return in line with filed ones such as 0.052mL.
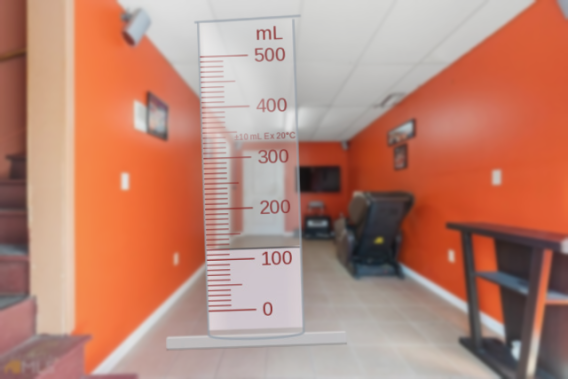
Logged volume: 120mL
